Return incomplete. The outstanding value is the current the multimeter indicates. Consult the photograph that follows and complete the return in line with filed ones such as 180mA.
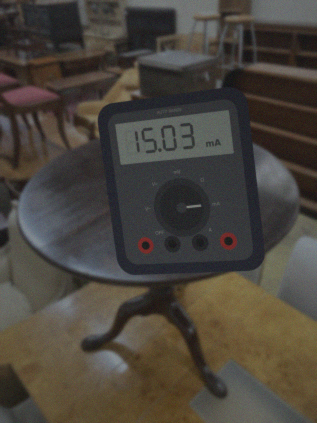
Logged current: 15.03mA
